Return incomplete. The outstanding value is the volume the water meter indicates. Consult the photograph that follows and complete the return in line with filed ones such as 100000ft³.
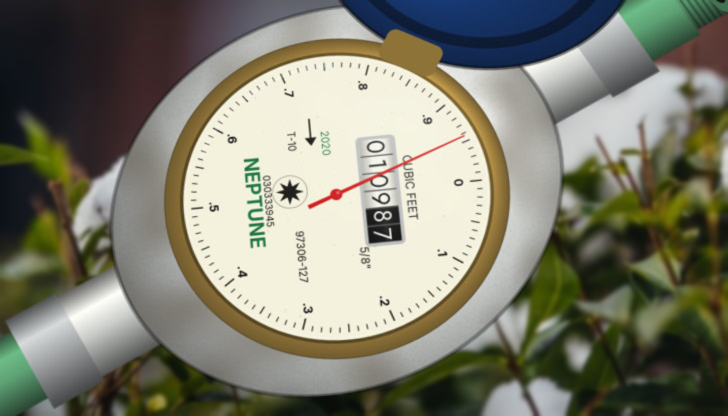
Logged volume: 10986.94ft³
